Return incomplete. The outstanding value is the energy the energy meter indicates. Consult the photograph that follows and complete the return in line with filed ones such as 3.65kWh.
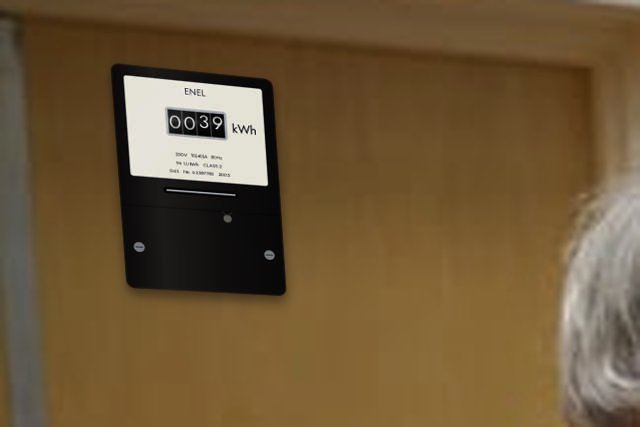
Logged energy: 39kWh
